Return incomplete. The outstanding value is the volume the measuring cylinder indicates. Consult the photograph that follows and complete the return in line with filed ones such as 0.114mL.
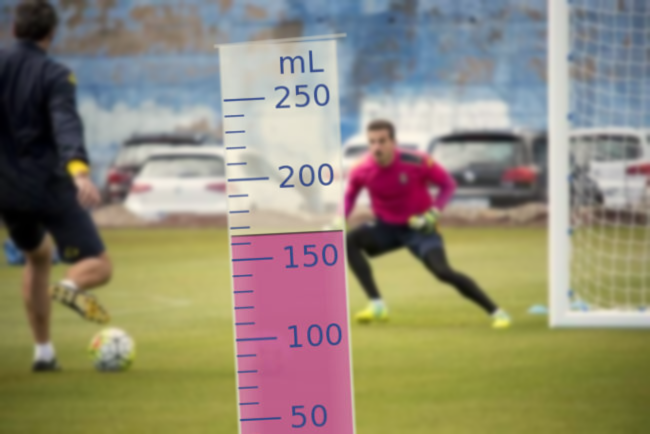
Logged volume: 165mL
